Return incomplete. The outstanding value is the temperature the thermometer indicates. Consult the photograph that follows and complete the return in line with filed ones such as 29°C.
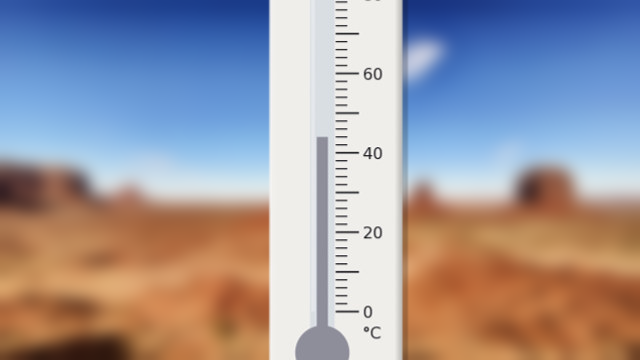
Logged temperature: 44°C
